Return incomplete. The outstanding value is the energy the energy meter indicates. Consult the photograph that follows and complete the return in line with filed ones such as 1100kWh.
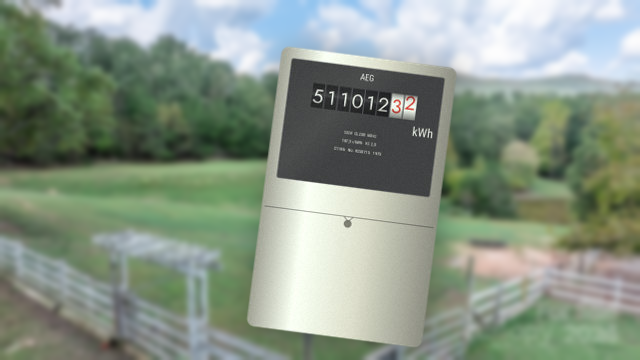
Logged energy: 511012.32kWh
